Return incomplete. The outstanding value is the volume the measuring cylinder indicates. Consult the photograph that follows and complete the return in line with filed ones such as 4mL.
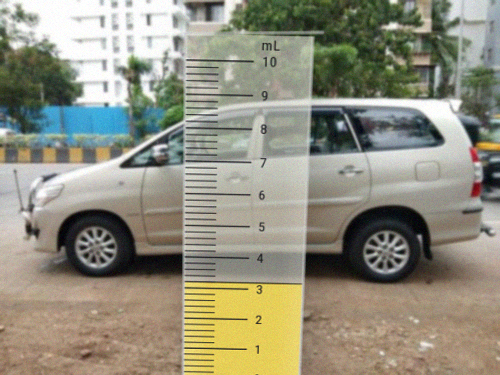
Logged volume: 3.2mL
